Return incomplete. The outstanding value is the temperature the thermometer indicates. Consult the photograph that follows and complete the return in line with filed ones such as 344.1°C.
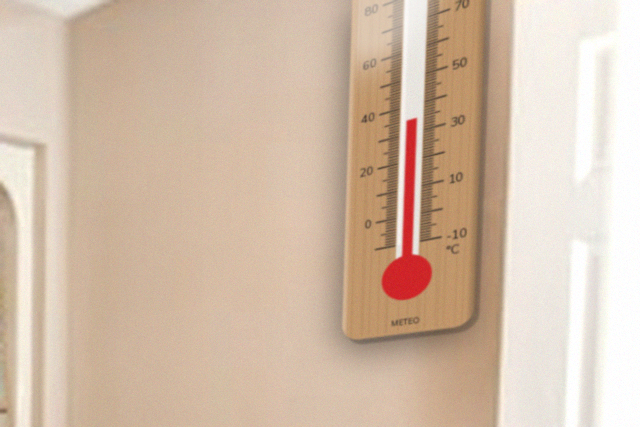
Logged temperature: 35°C
